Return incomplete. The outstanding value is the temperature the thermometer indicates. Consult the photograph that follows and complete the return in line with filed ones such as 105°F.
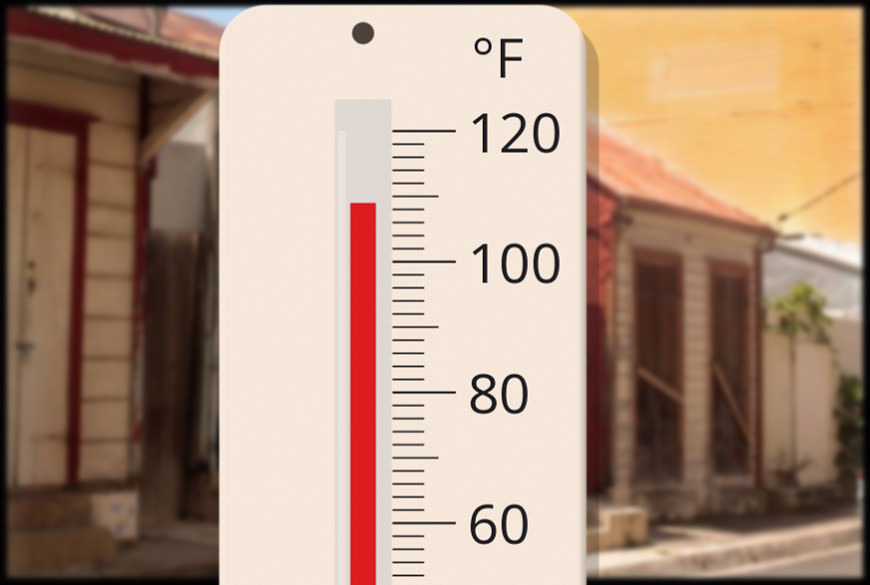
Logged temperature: 109°F
